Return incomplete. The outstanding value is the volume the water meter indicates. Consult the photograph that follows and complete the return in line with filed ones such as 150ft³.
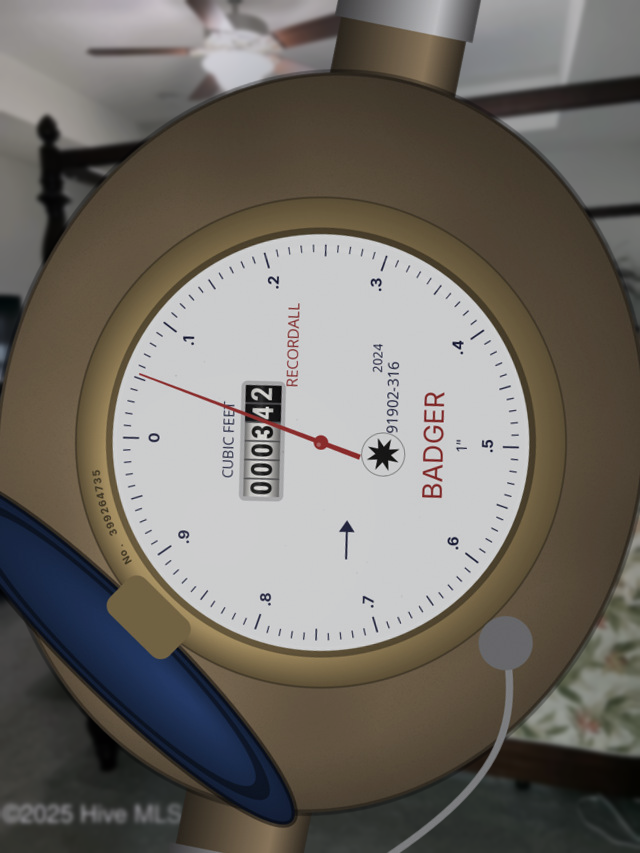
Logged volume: 342.05ft³
